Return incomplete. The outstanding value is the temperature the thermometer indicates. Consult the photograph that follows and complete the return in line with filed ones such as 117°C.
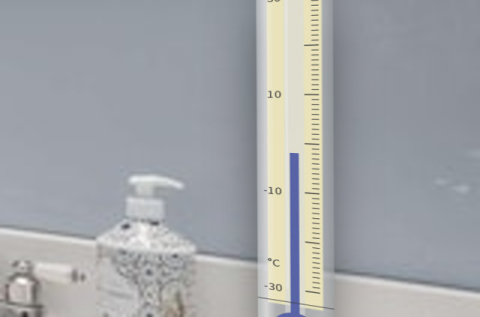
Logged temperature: -2°C
